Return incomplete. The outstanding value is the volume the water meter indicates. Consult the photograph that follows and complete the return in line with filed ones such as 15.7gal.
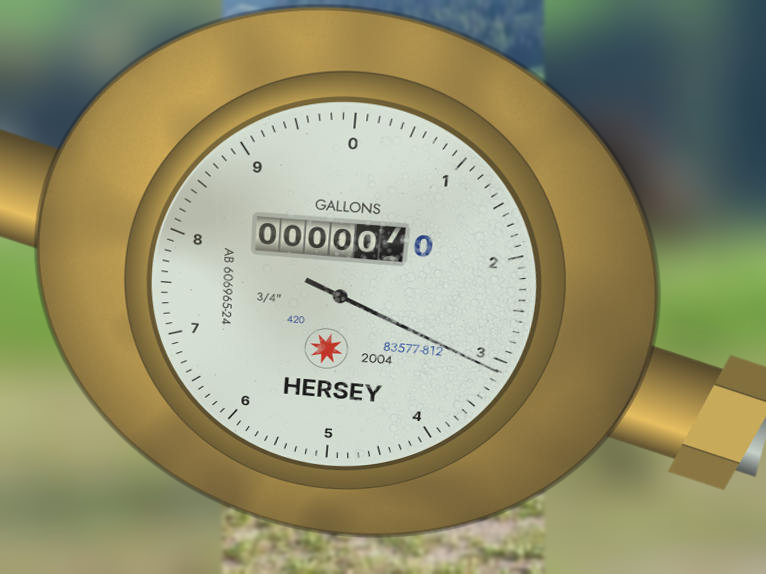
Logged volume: 73.1gal
